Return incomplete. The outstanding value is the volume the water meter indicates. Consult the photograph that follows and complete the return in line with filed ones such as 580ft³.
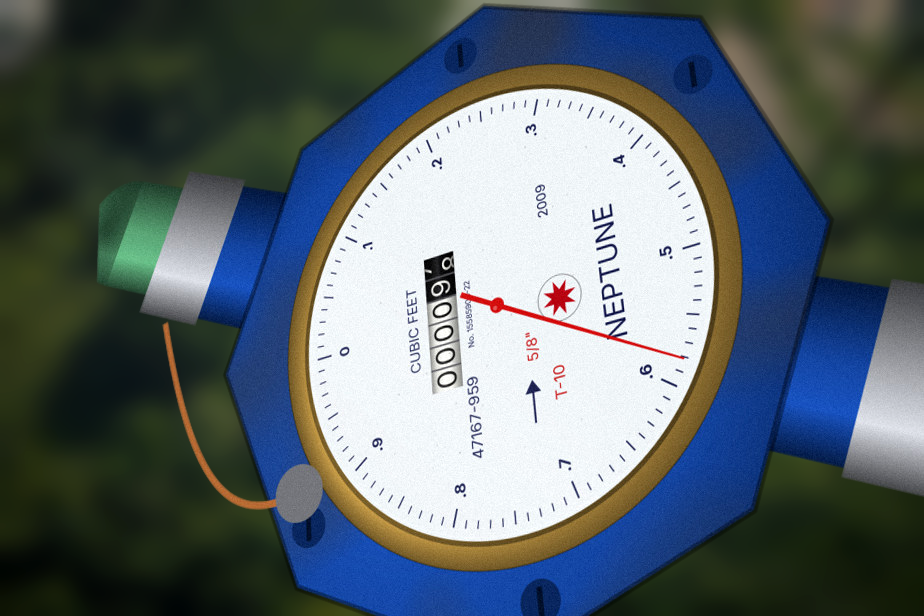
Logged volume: 97.58ft³
